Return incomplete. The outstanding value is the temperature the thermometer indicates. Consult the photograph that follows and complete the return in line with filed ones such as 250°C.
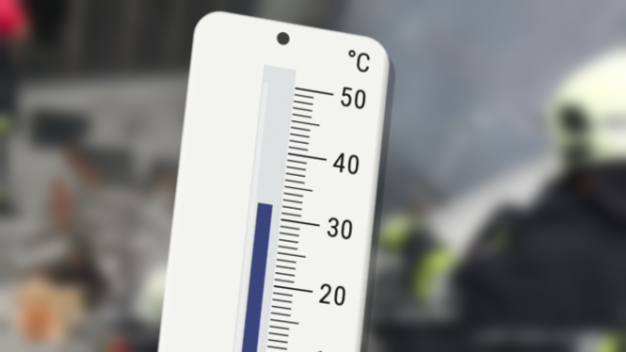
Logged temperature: 32°C
